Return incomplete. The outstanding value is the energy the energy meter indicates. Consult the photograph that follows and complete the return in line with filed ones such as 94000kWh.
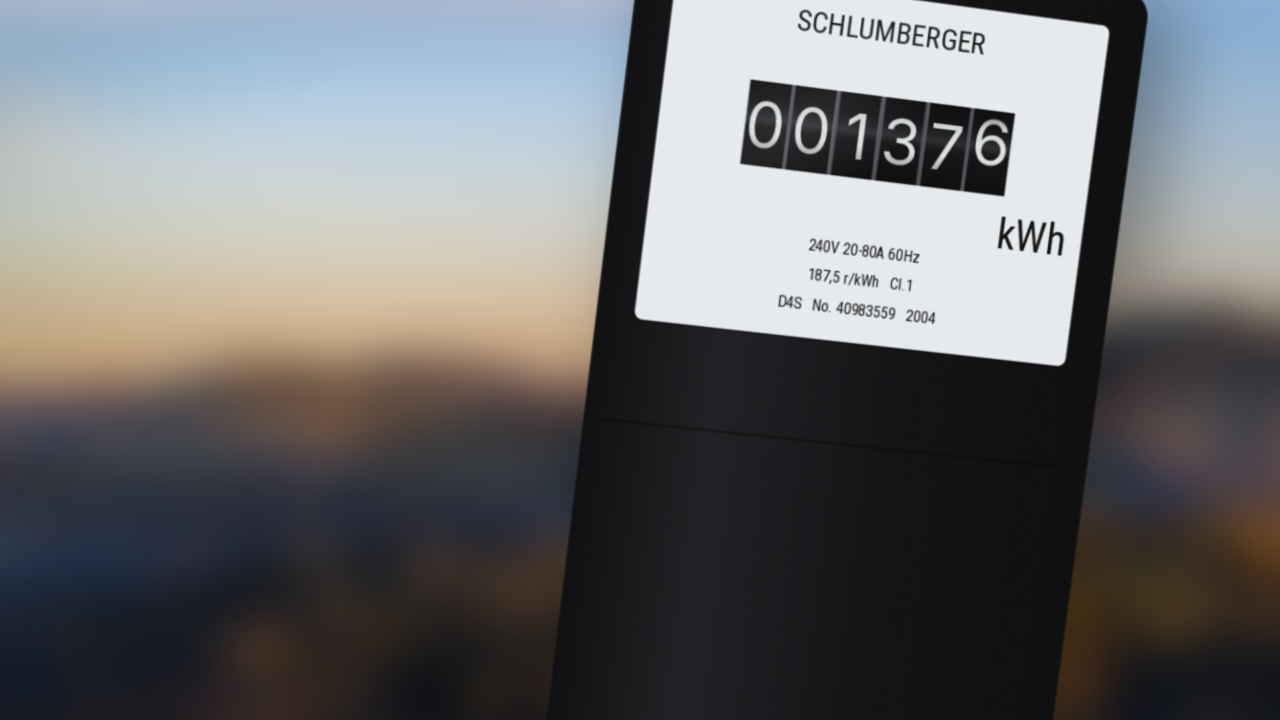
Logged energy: 1376kWh
